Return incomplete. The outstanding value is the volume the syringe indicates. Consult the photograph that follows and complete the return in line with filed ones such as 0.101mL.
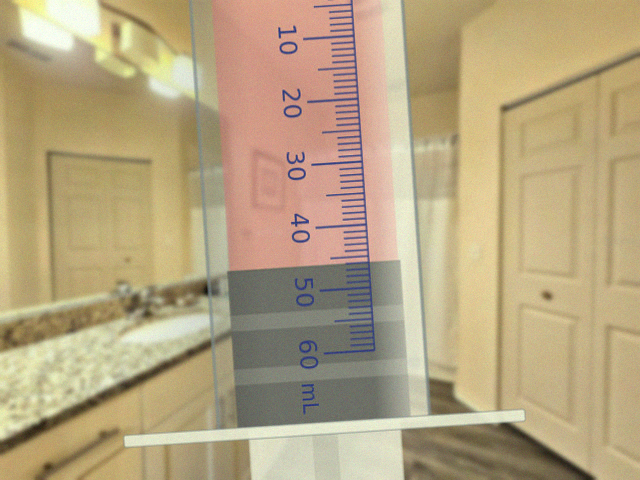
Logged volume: 46mL
